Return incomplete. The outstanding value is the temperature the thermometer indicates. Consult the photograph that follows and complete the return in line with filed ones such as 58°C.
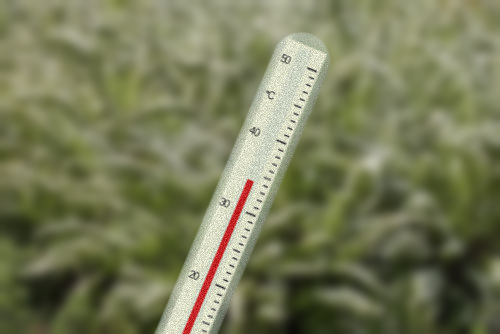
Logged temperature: 34°C
